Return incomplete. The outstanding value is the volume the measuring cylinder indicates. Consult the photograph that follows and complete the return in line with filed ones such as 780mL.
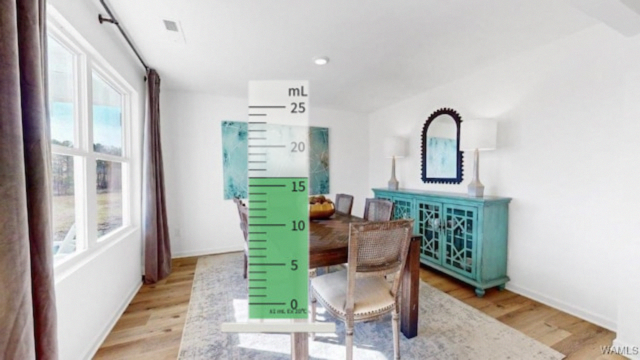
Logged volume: 16mL
